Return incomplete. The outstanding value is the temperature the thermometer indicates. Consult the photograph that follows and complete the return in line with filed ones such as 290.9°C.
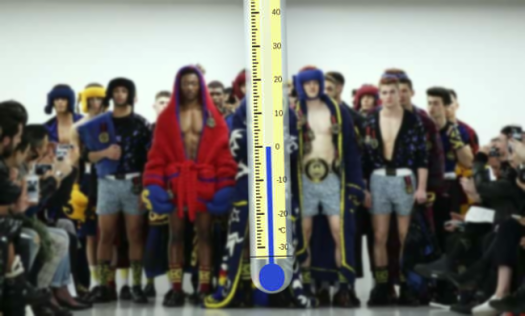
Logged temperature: 0°C
